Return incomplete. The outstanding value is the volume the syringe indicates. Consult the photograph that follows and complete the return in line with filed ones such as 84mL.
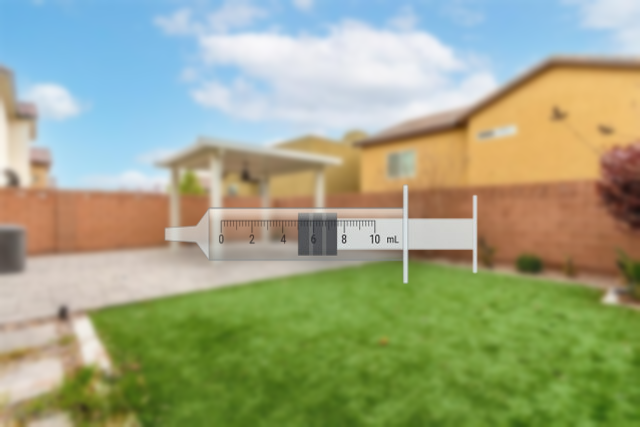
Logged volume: 5mL
